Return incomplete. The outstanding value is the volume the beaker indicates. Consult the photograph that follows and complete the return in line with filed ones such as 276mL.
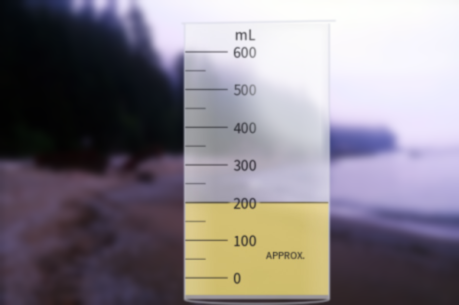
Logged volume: 200mL
